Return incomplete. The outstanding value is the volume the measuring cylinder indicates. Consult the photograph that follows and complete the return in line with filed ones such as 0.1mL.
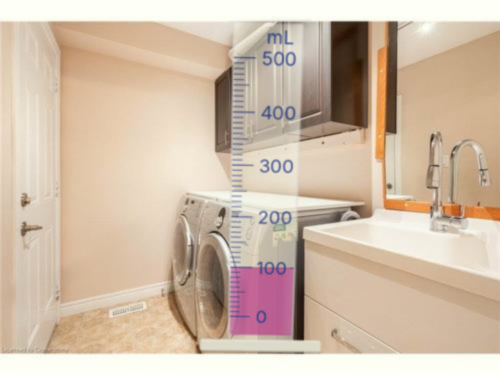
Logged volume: 100mL
